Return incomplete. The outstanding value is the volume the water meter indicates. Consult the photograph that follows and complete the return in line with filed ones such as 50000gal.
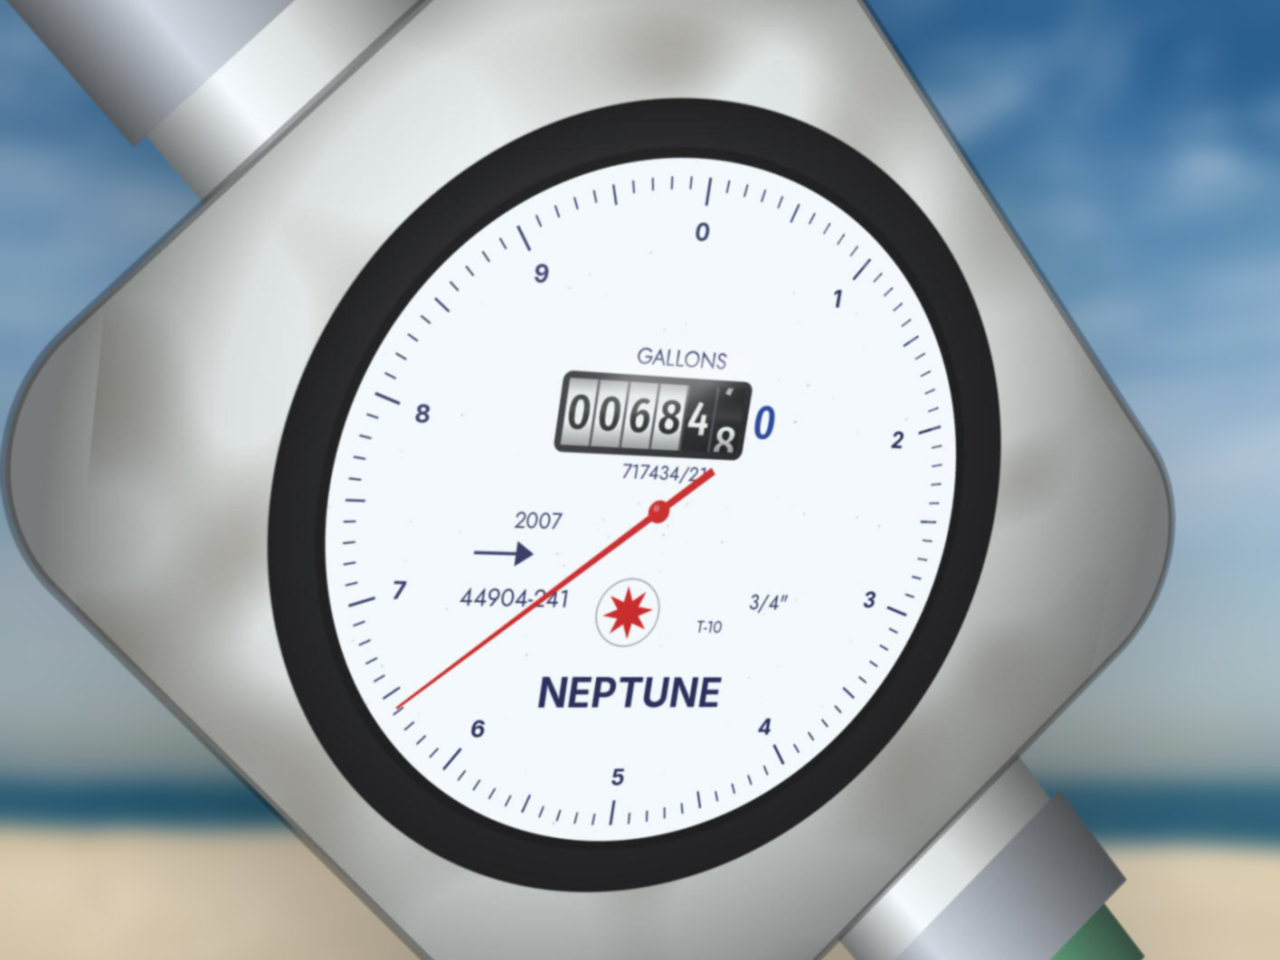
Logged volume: 68476.4gal
